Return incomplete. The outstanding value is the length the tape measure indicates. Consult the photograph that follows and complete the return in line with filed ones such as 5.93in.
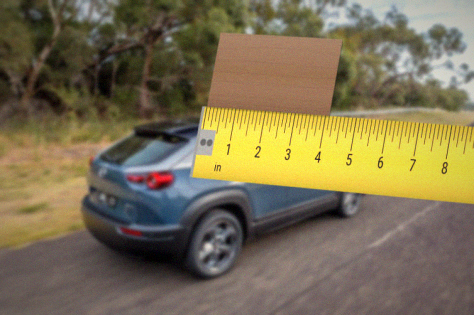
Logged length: 4.125in
